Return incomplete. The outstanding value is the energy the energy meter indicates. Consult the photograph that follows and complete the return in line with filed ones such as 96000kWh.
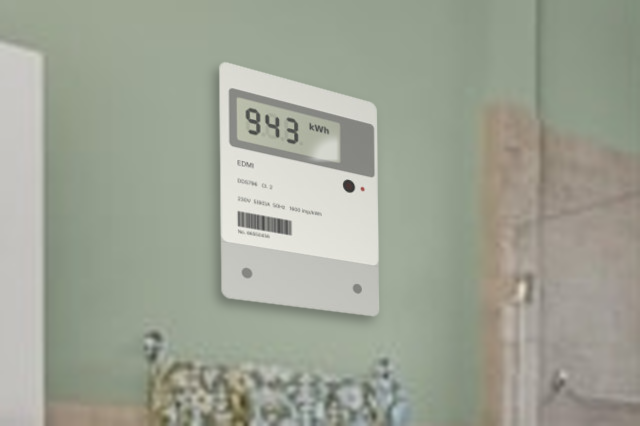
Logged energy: 943kWh
